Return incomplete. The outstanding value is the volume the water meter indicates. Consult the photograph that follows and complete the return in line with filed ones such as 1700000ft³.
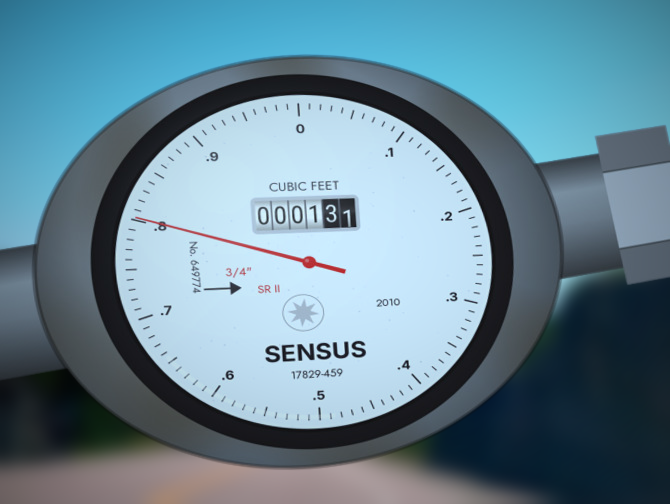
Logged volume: 130.80ft³
